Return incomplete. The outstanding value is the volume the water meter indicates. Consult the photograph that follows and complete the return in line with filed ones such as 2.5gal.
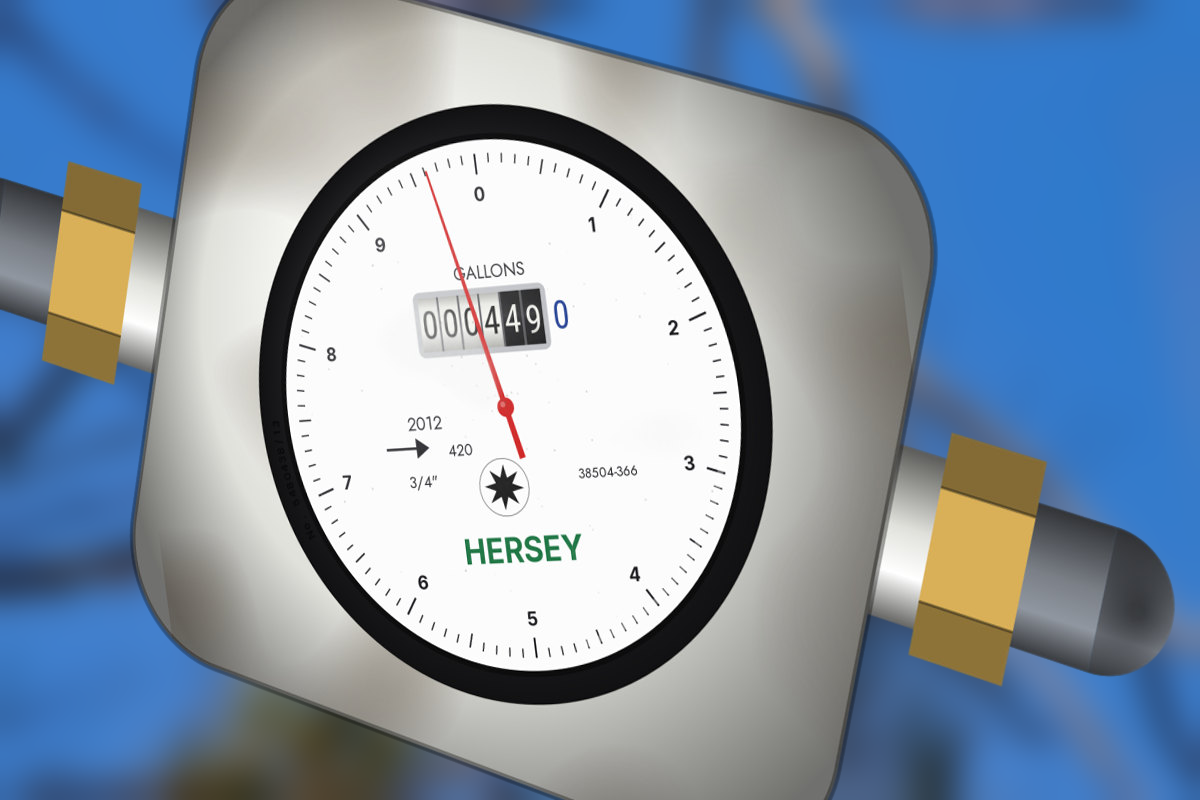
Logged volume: 4489.6gal
